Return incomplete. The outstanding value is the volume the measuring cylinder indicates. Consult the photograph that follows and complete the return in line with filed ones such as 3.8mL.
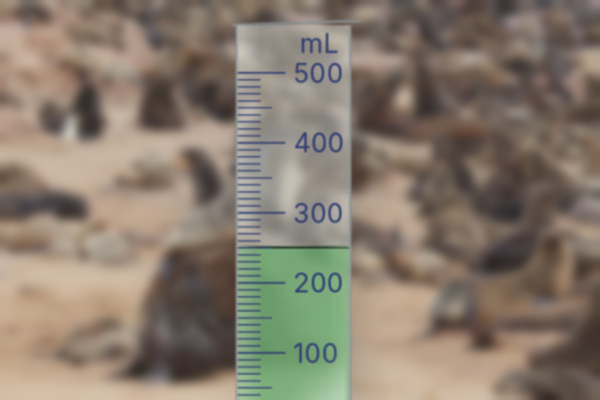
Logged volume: 250mL
